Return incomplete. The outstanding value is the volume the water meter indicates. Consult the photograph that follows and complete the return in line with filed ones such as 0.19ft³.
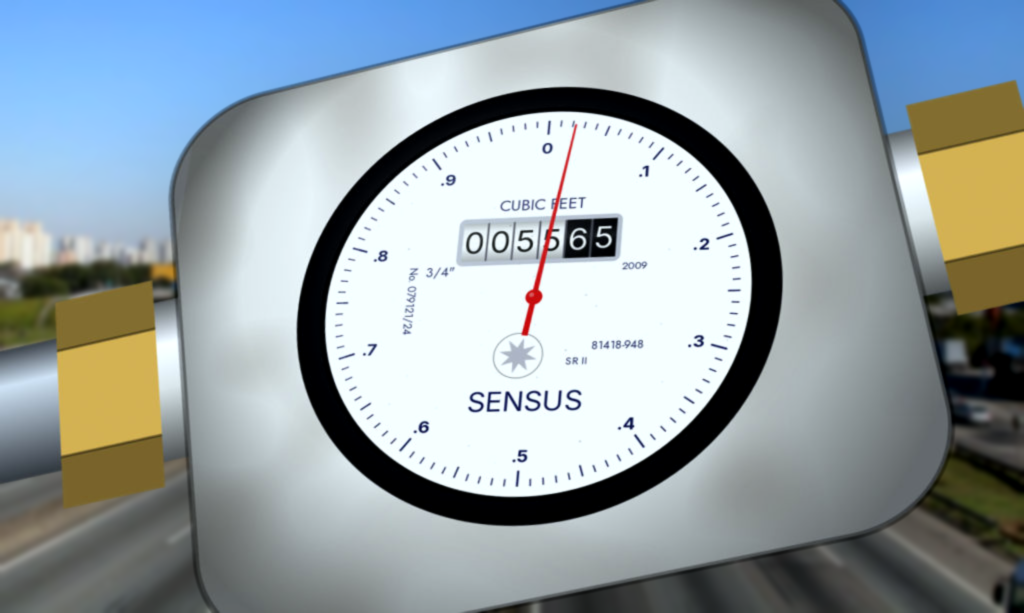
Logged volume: 5565.02ft³
